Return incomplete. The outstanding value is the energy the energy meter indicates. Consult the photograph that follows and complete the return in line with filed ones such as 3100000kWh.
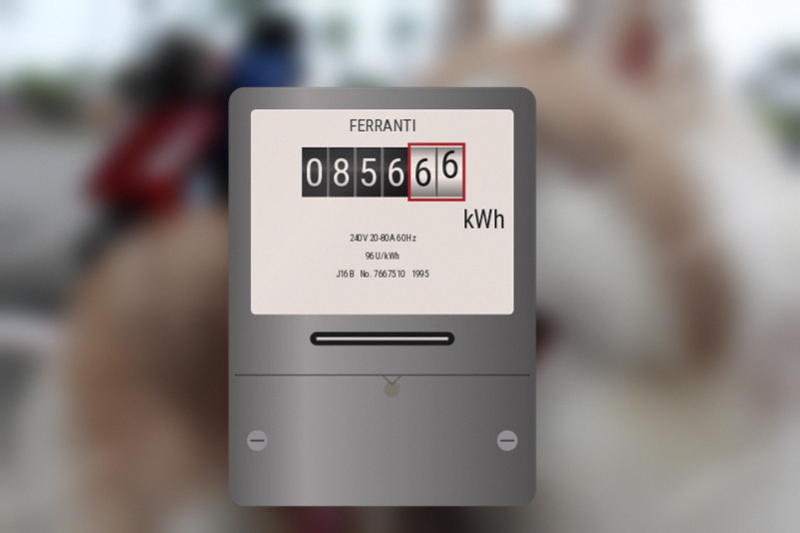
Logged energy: 856.66kWh
